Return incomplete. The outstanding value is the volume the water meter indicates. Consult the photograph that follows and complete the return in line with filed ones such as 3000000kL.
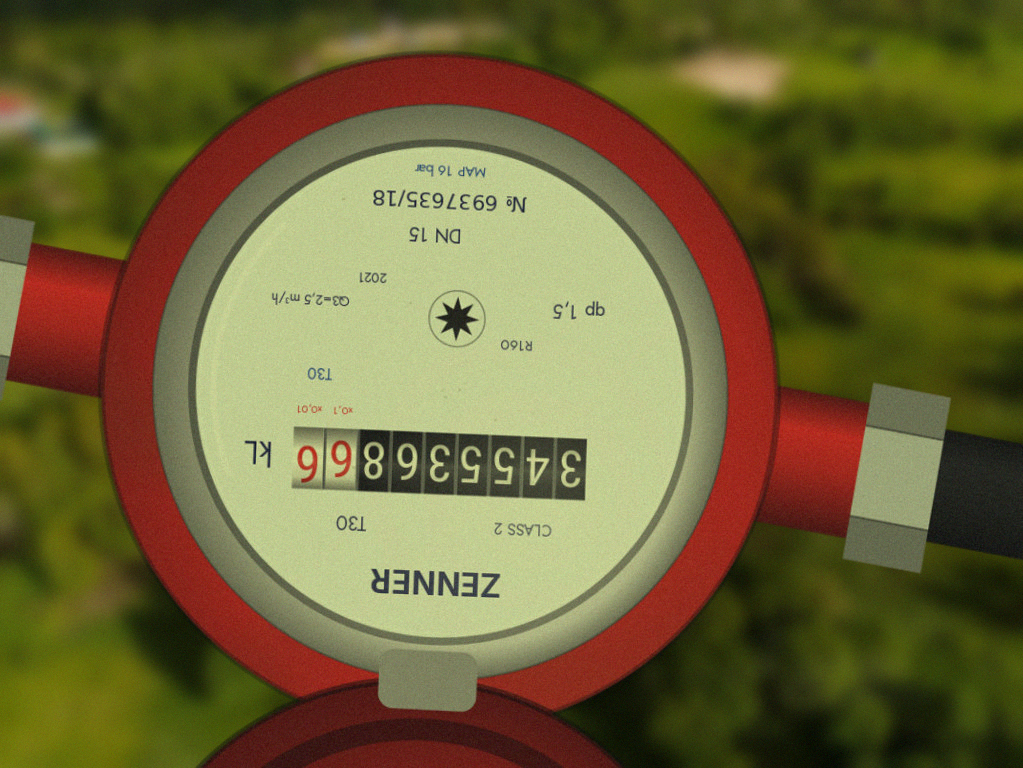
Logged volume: 3455368.66kL
